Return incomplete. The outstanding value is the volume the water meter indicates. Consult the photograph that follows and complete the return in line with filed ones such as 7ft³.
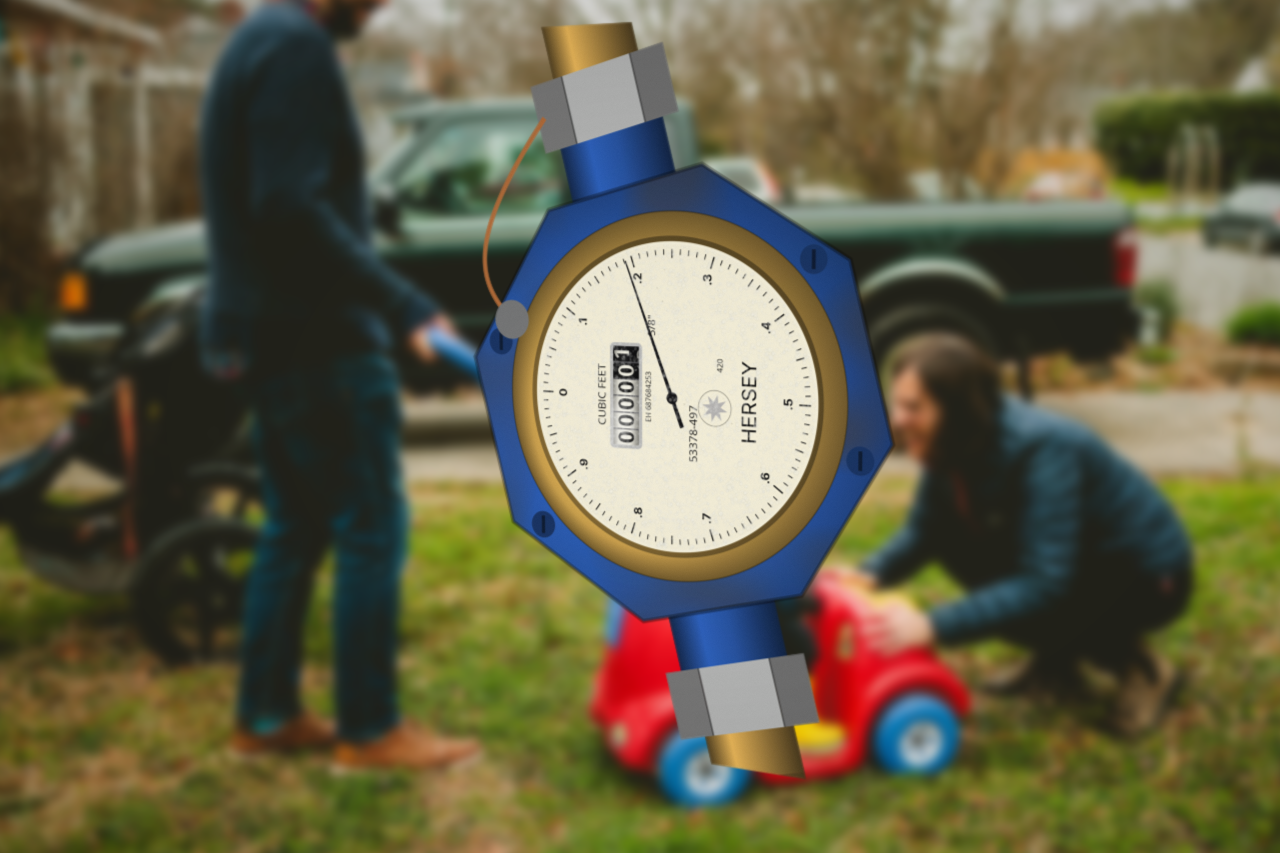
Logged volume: 1.19ft³
